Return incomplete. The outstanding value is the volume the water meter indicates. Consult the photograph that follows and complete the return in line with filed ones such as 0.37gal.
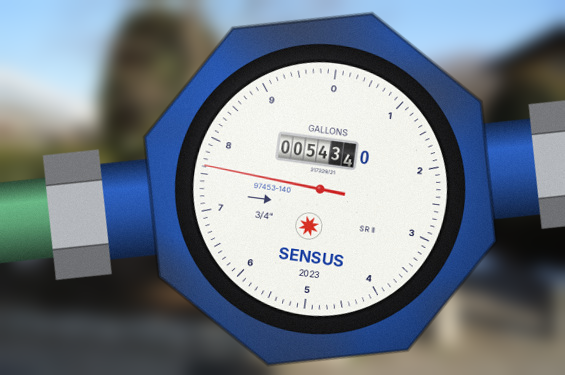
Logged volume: 54337.6gal
